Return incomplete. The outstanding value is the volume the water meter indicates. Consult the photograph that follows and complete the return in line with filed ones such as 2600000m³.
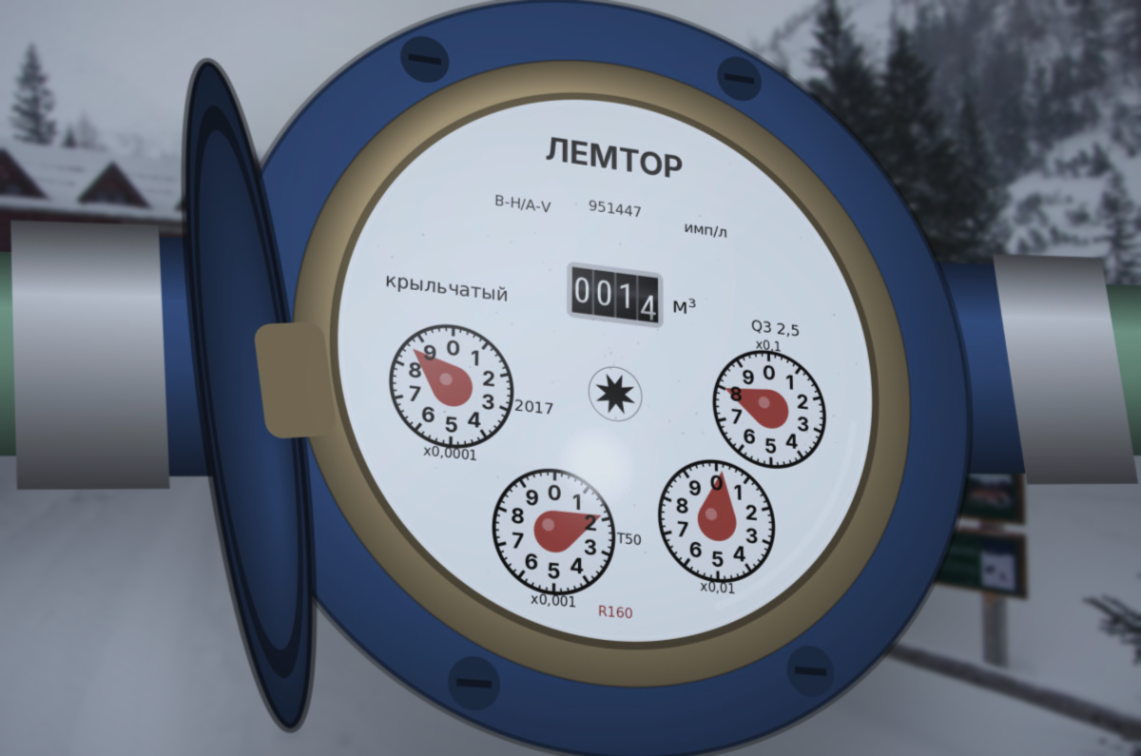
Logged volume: 13.8018m³
